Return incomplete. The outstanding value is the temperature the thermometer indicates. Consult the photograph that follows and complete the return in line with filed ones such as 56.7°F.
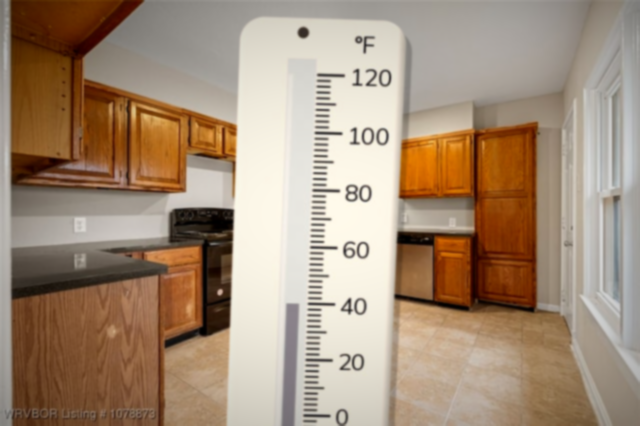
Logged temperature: 40°F
